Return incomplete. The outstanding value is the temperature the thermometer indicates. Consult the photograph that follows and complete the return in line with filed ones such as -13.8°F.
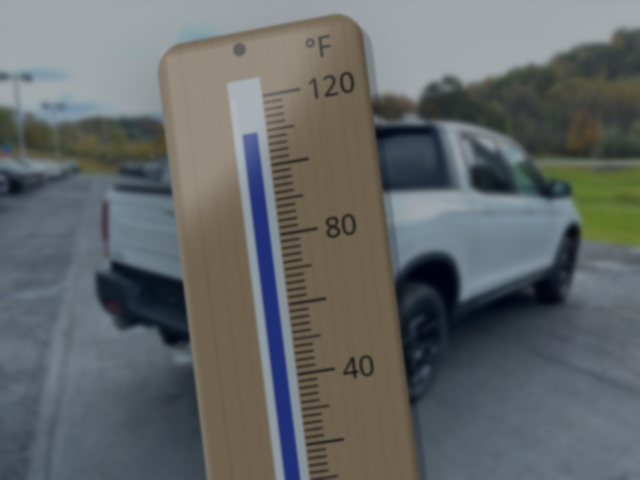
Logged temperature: 110°F
